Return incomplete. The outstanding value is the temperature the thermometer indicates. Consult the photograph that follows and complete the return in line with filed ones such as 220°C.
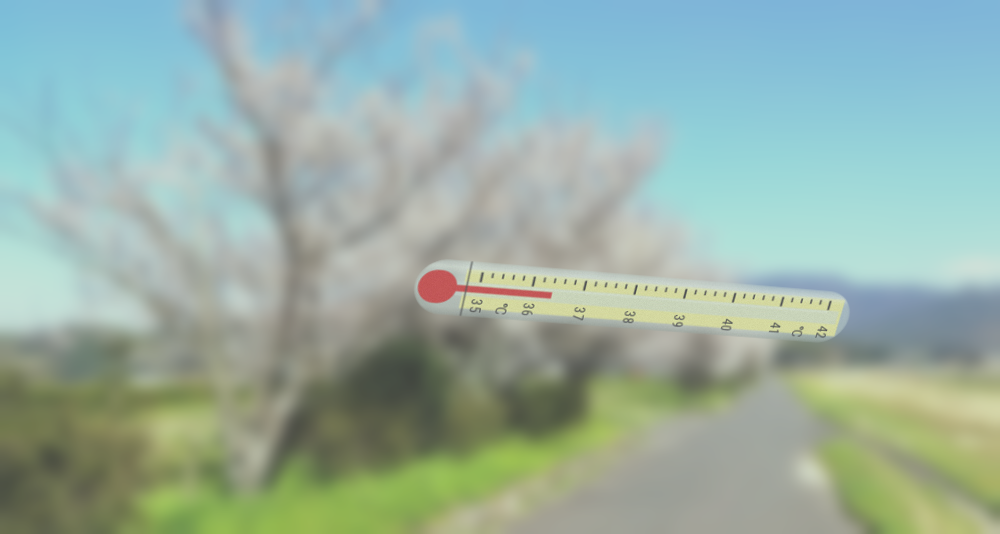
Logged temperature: 36.4°C
